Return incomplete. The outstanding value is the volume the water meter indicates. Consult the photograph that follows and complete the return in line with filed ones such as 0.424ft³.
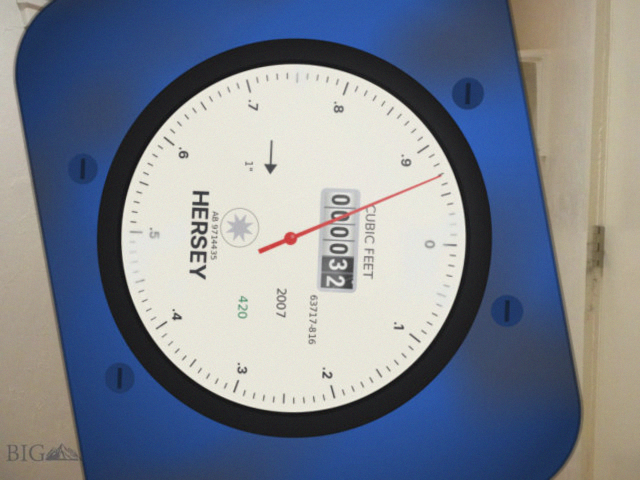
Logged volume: 31.93ft³
